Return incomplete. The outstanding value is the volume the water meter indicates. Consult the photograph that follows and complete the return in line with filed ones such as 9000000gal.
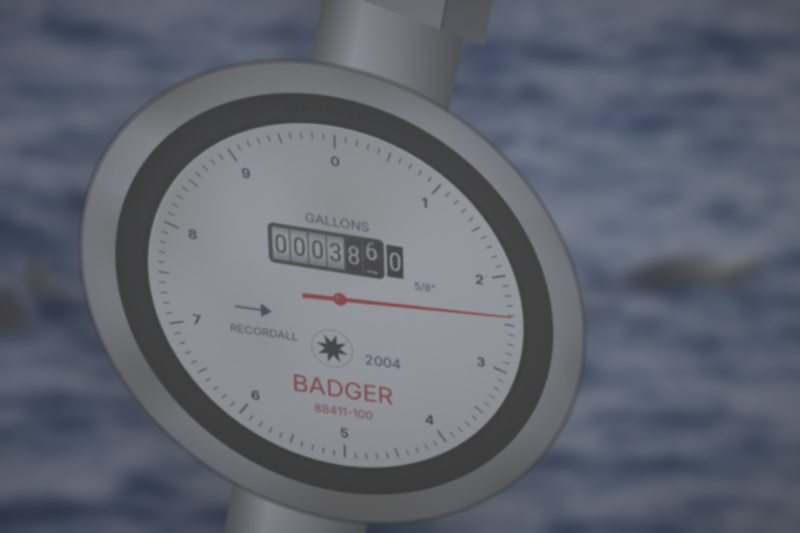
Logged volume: 3862.4gal
